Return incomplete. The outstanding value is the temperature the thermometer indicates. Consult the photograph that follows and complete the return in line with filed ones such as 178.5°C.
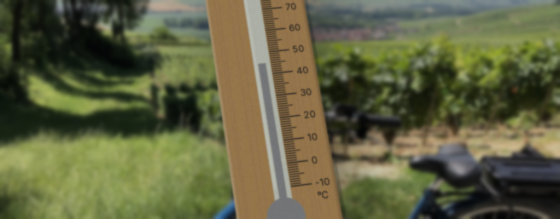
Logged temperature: 45°C
